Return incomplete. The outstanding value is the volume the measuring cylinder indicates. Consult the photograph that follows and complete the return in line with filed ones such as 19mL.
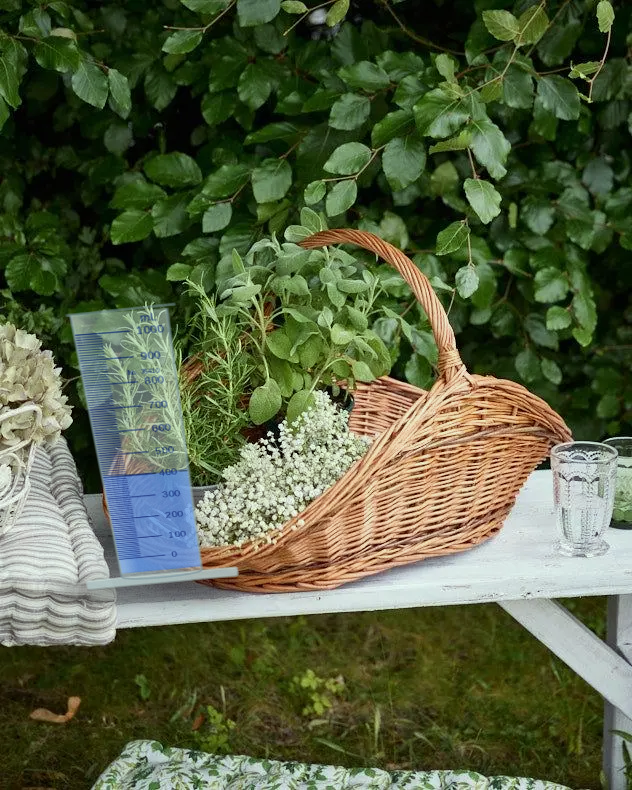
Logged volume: 400mL
